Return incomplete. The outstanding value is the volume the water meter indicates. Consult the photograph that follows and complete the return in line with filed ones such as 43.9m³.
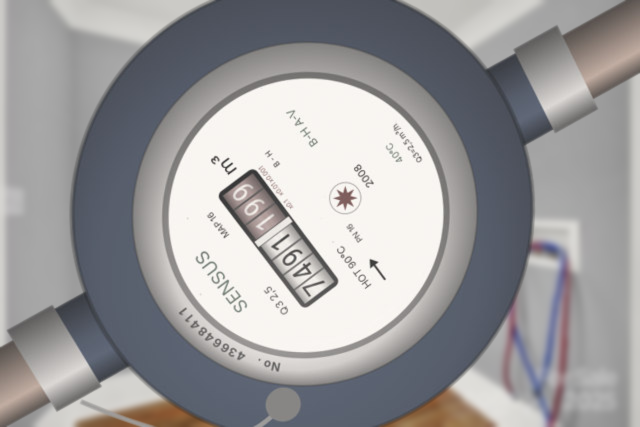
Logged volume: 7491.199m³
